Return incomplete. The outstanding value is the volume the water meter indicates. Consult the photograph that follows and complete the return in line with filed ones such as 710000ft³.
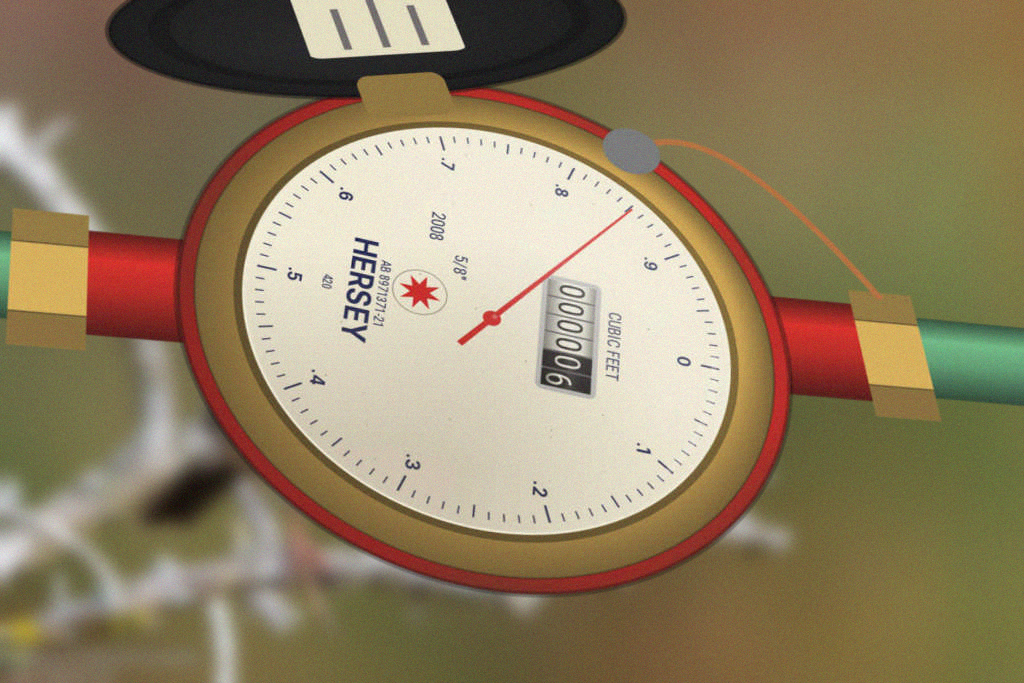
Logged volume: 5.85ft³
